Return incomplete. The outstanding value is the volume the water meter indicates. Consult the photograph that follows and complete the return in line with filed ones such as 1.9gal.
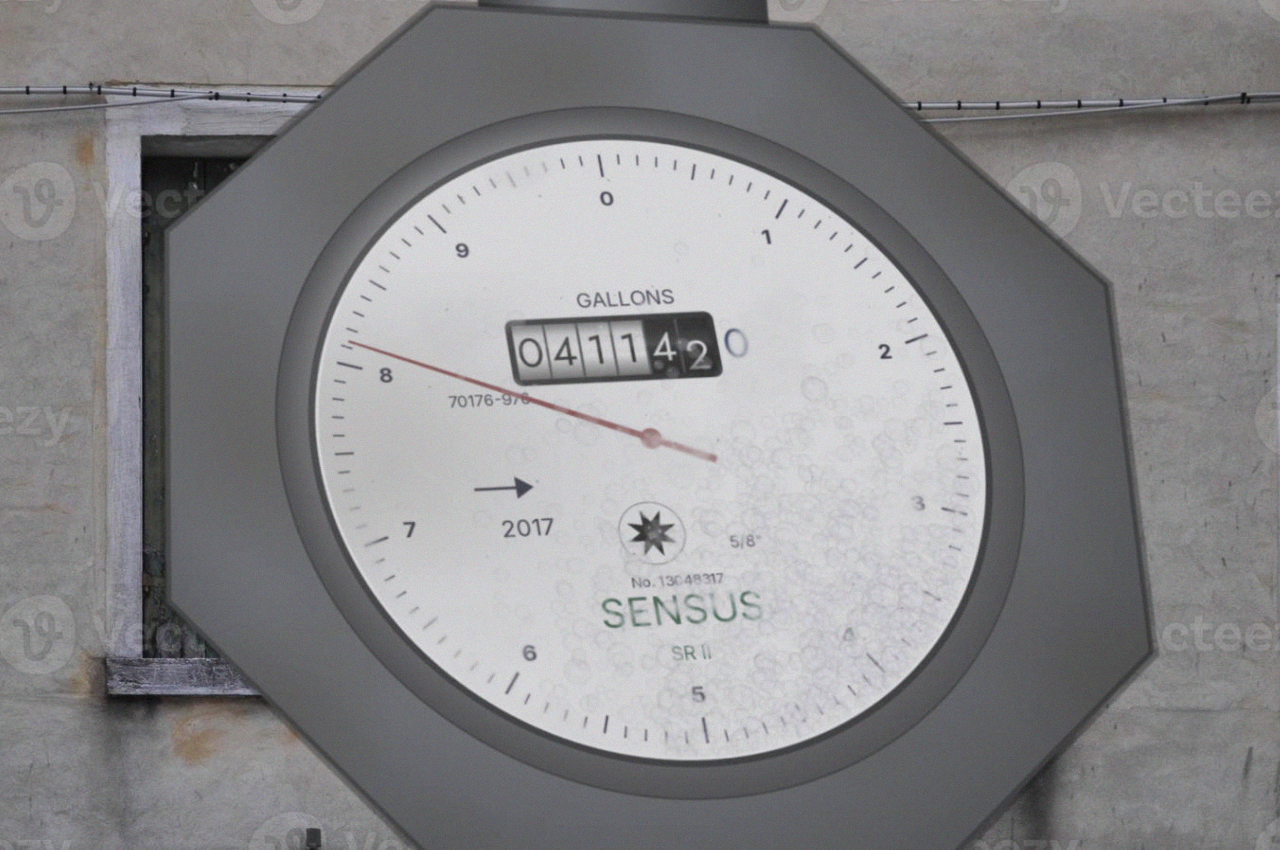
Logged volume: 411418.1gal
